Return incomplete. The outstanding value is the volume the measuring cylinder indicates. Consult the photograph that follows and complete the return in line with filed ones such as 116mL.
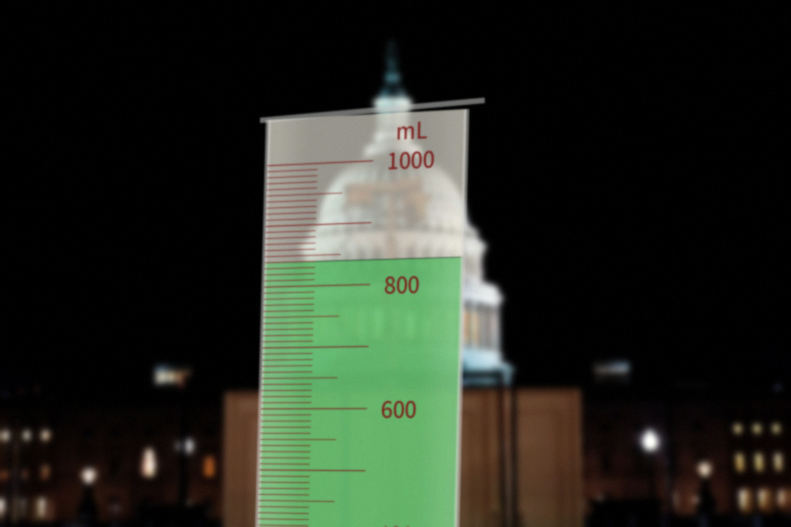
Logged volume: 840mL
